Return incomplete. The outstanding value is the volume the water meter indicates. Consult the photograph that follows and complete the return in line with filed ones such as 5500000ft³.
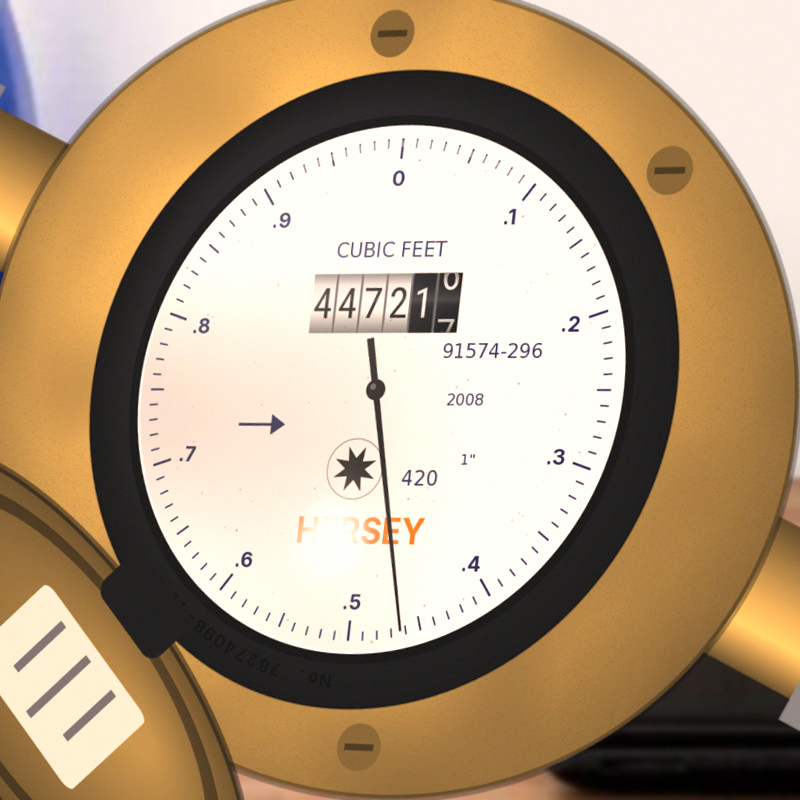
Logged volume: 447216.46ft³
